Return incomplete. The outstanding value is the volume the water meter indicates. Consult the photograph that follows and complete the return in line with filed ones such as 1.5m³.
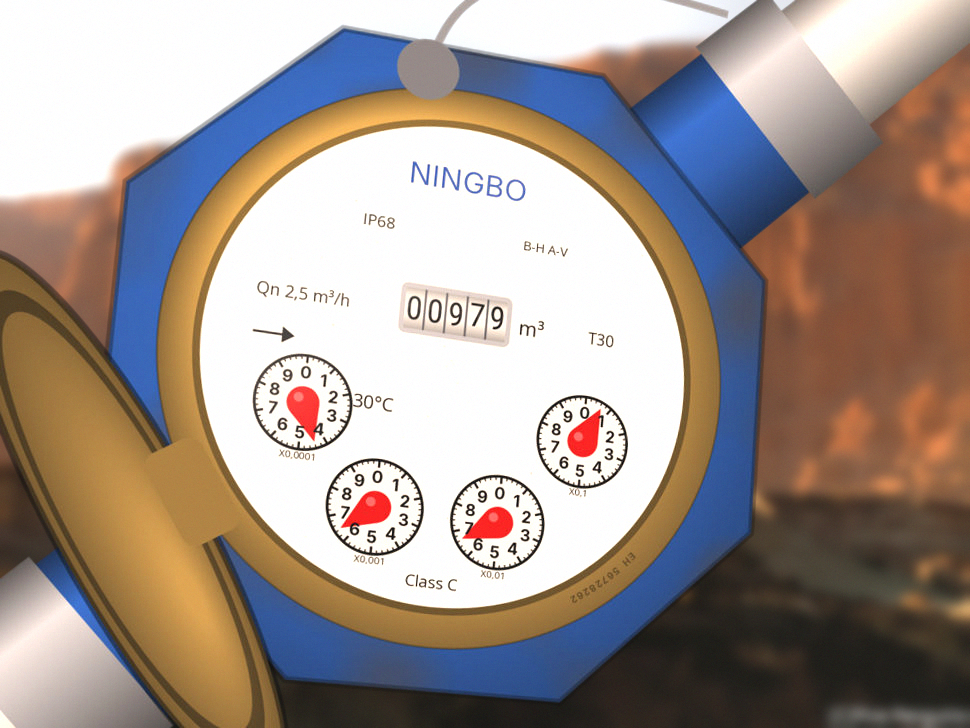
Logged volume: 979.0664m³
